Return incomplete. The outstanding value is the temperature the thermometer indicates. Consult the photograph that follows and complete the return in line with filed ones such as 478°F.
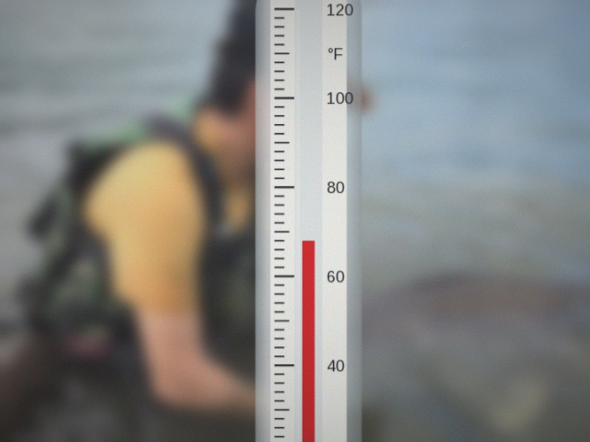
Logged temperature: 68°F
